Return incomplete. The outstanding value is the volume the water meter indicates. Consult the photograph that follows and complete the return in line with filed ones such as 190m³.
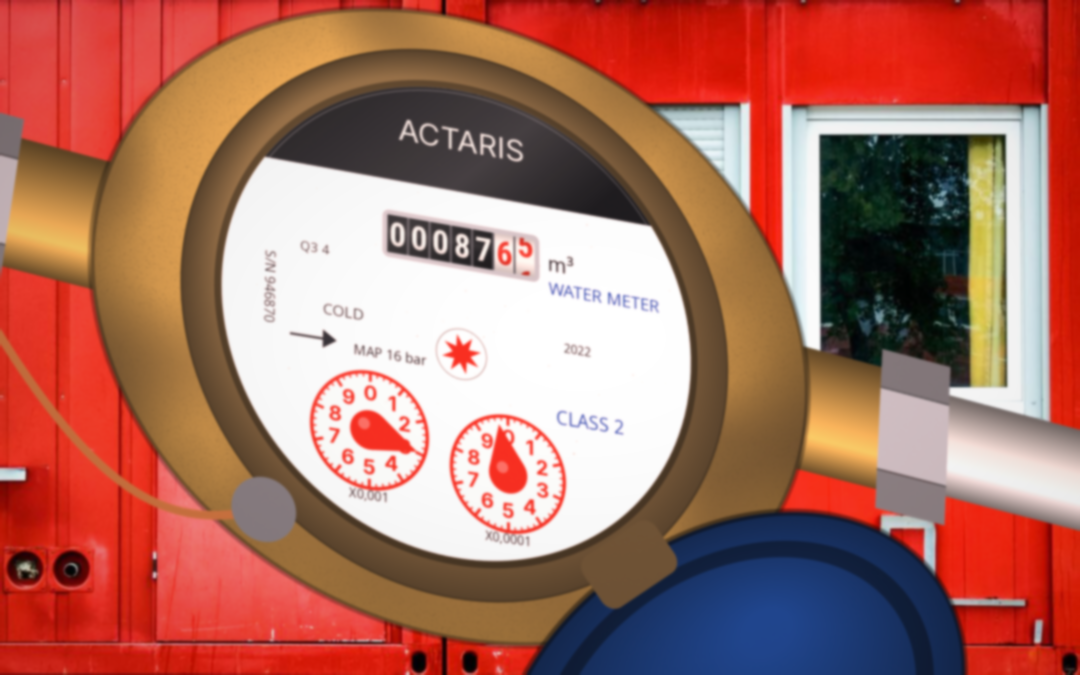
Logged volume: 87.6529m³
